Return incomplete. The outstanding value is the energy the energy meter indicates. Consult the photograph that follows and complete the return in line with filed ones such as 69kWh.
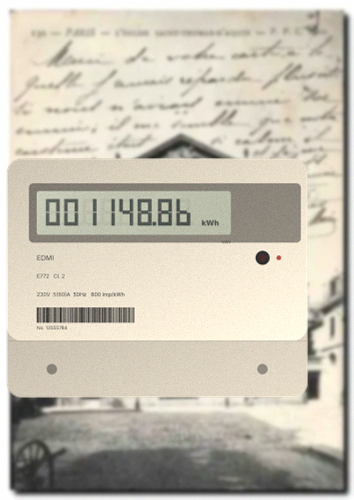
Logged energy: 1148.86kWh
